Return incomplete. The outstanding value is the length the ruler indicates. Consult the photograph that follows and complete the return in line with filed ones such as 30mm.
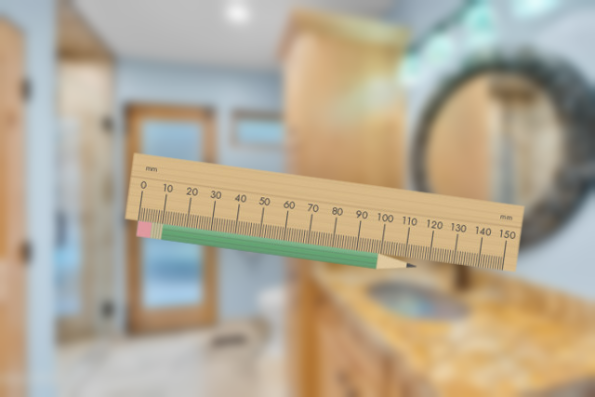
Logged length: 115mm
